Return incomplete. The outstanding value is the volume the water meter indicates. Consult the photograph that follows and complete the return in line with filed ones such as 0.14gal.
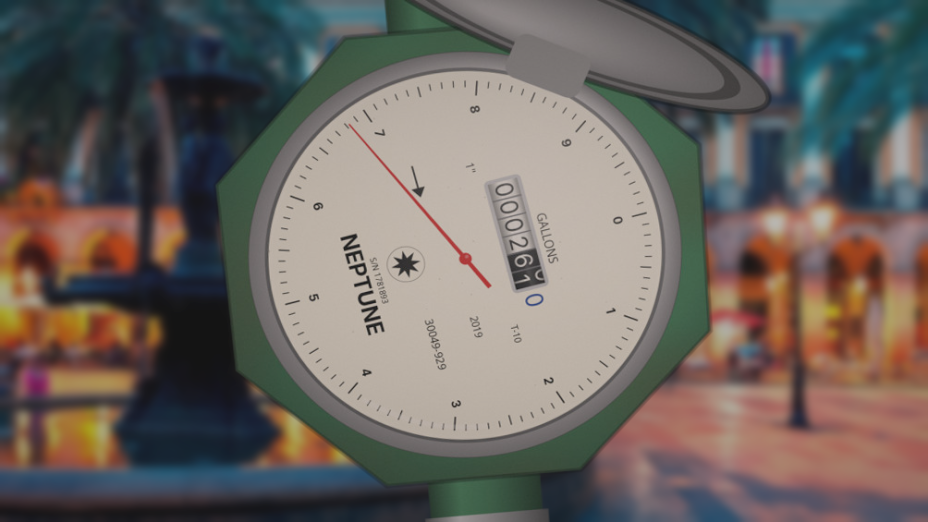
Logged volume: 2606.8gal
